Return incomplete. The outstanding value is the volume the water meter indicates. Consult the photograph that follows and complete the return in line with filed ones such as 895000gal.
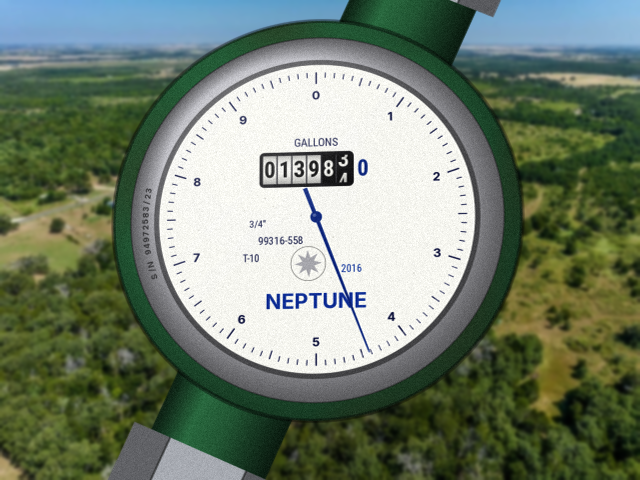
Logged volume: 139834.4gal
